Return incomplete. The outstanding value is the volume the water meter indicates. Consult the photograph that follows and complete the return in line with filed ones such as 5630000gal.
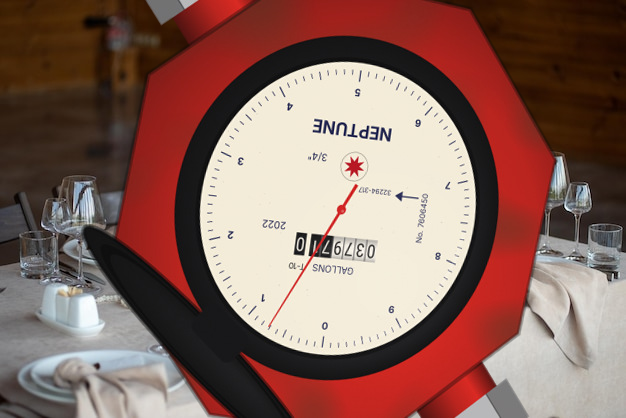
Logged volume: 379710.7gal
